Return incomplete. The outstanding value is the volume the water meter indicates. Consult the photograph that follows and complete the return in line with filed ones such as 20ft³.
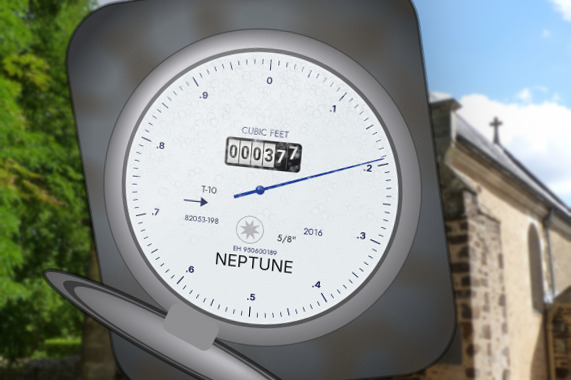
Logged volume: 377.19ft³
